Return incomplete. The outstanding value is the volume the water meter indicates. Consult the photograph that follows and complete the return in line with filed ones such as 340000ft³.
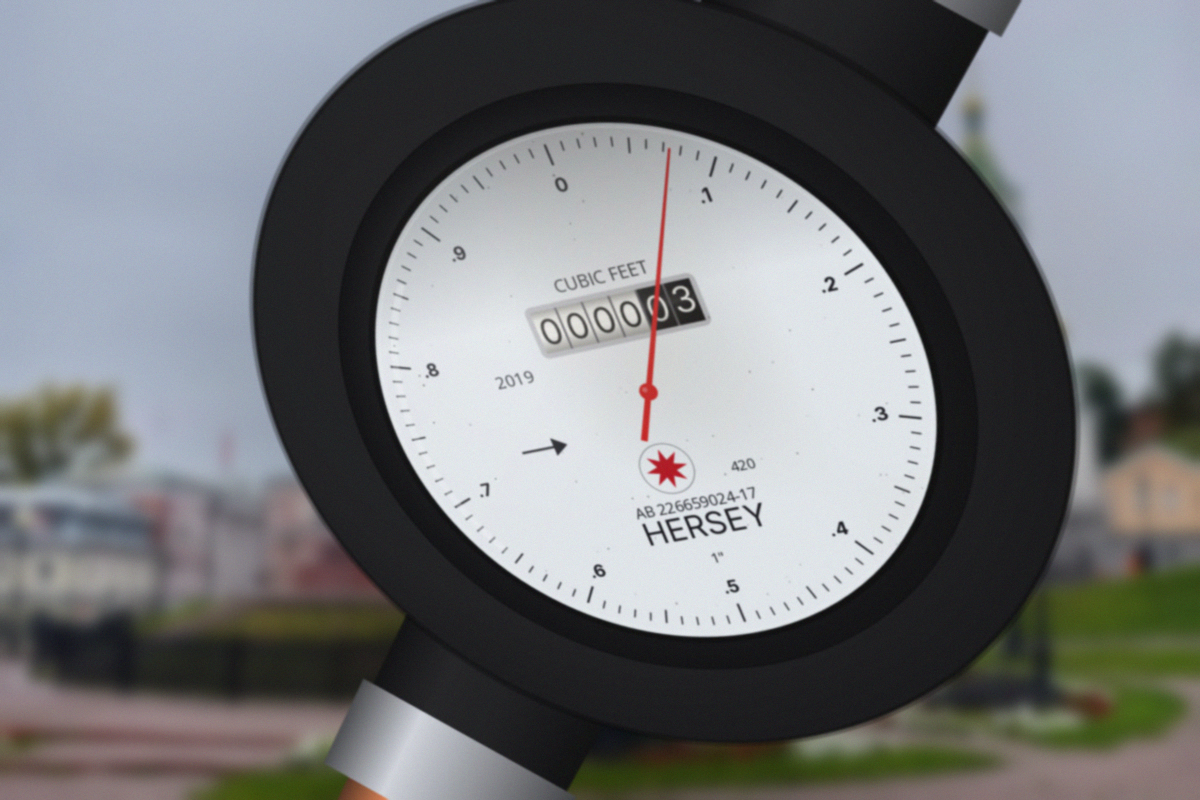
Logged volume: 3.07ft³
